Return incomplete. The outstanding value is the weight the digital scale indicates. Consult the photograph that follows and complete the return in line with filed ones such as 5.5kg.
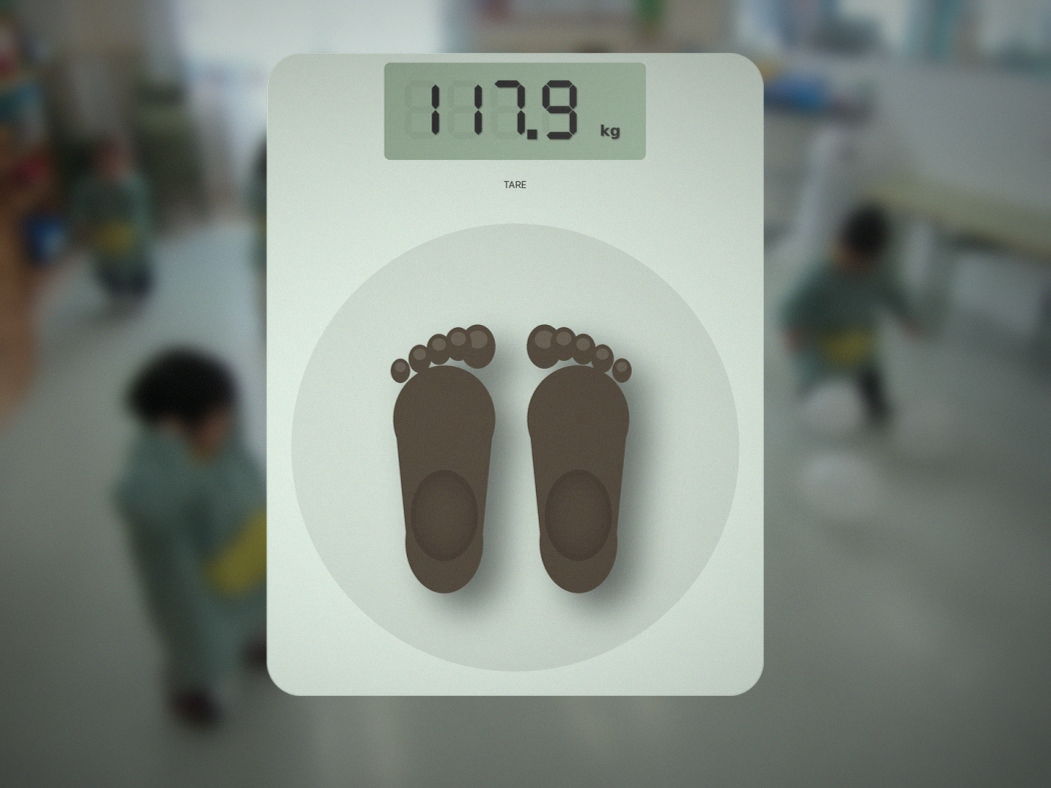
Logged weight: 117.9kg
